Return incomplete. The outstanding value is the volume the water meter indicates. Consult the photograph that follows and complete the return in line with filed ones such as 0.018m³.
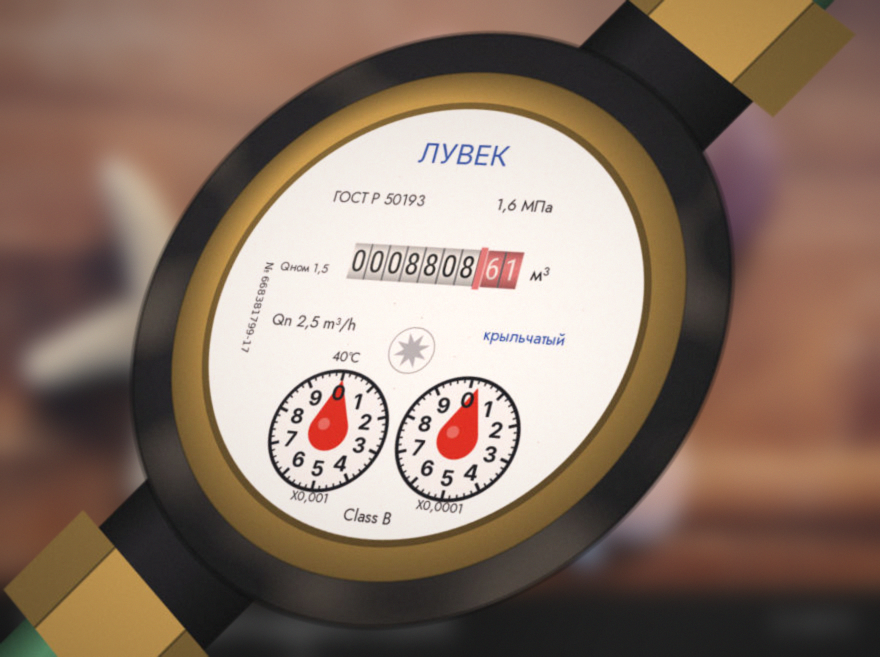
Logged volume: 8808.6100m³
